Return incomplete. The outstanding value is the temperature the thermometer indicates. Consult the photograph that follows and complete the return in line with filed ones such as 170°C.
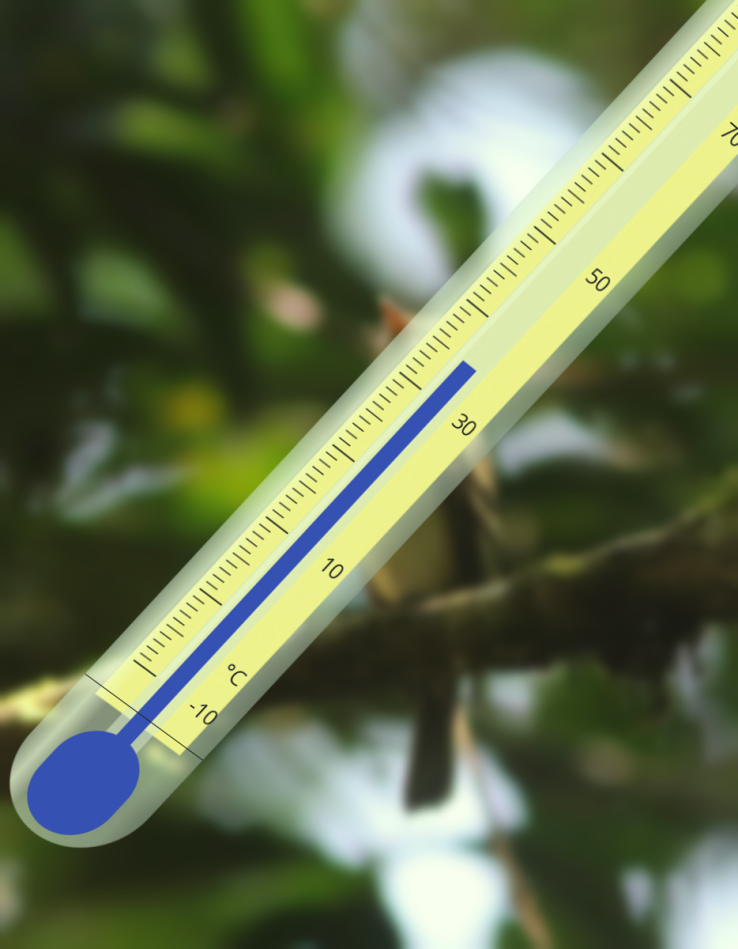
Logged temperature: 35°C
